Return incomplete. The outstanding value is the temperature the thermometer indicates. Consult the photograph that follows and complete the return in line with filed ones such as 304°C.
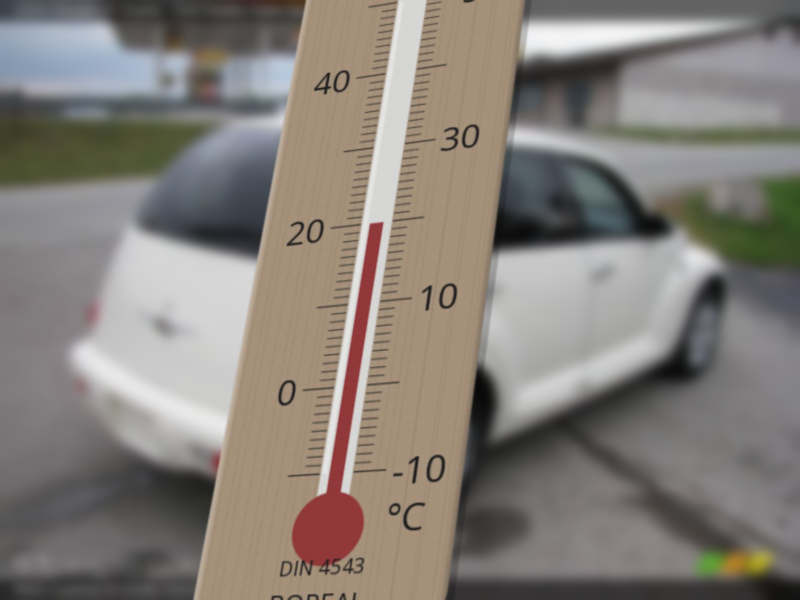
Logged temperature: 20°C
